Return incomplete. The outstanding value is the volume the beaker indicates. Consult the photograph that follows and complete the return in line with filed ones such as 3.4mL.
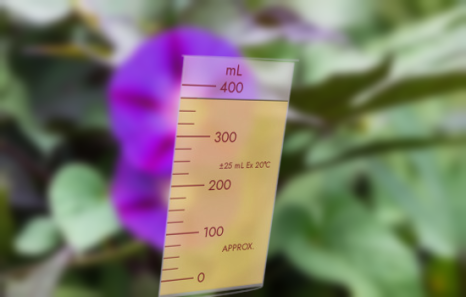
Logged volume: 375mL
